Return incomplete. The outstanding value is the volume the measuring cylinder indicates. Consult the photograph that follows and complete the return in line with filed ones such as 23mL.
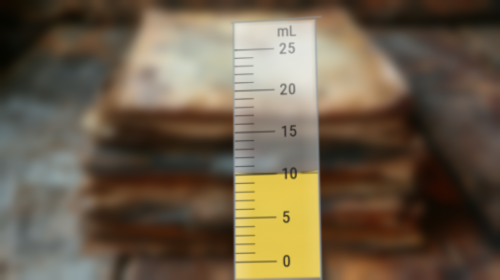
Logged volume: 10mL
